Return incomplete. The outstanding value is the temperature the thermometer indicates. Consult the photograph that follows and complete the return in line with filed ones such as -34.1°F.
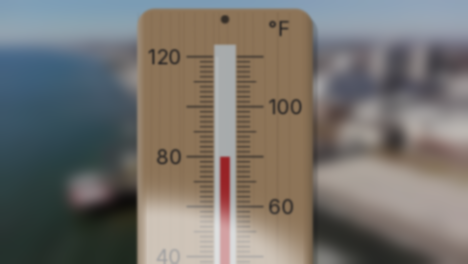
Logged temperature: 80°F
